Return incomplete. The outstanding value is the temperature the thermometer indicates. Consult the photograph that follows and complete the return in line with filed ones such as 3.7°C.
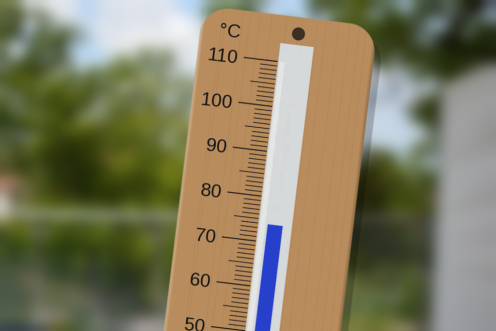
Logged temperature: 74°C
